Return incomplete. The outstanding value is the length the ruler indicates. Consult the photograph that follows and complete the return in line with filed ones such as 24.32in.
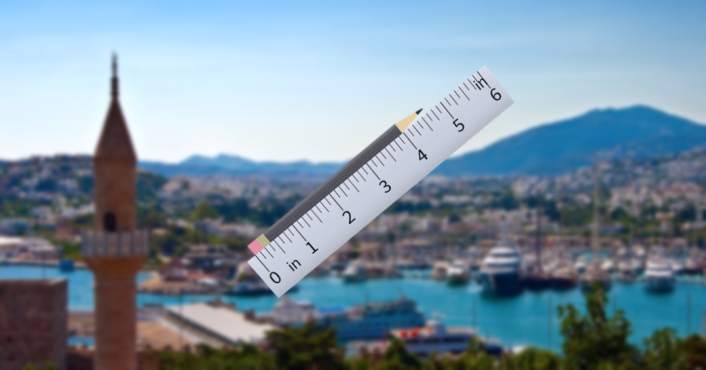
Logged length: 4.625in
